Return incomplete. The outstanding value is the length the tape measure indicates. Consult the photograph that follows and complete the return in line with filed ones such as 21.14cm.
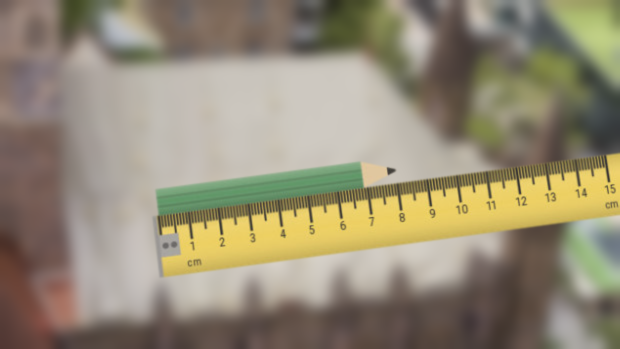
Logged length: 8cm
